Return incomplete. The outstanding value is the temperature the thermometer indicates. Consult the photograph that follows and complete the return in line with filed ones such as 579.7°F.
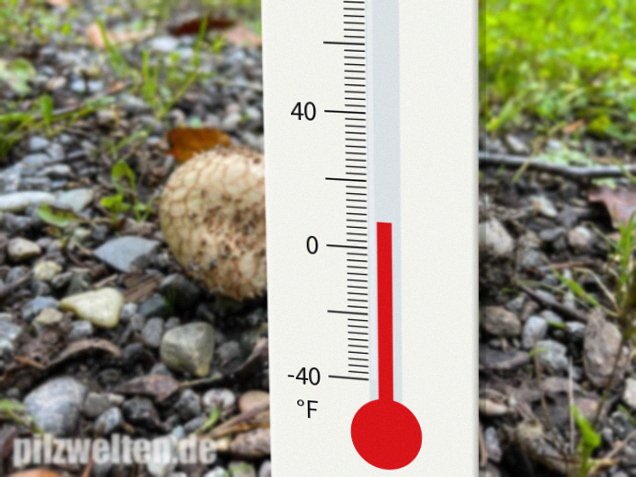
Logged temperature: 8°F
